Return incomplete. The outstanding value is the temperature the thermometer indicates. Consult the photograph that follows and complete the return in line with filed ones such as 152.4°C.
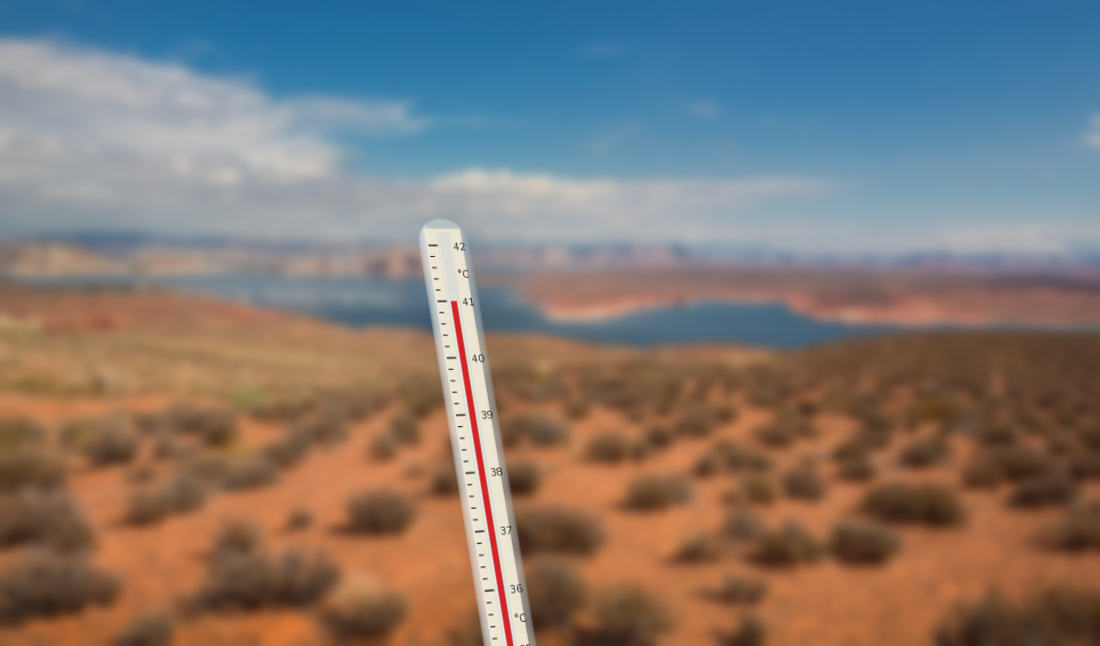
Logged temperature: 41°C
